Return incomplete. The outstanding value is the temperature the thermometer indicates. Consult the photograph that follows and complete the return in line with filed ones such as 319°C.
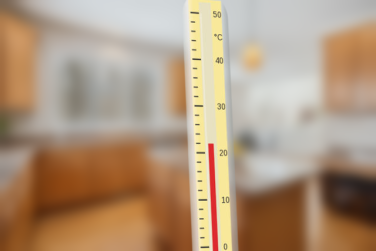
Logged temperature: 22°C
